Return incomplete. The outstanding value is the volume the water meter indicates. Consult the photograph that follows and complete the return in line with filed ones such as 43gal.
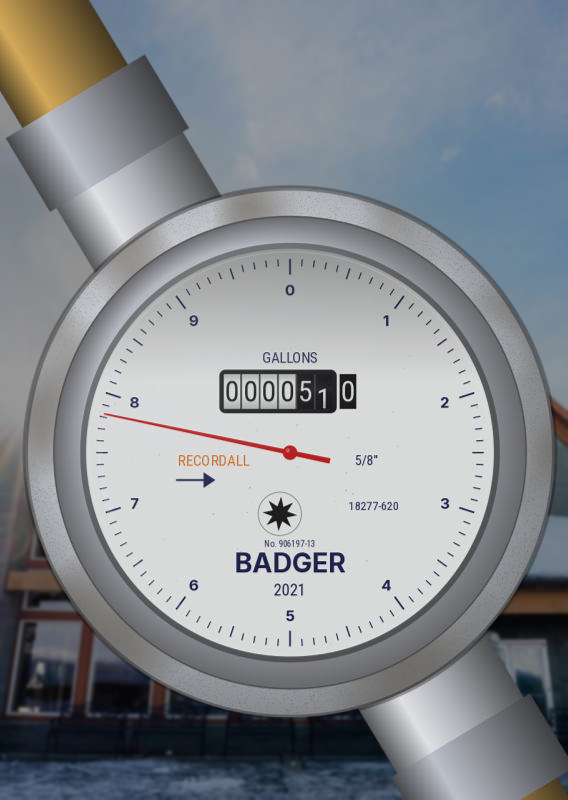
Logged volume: 507.8gal
